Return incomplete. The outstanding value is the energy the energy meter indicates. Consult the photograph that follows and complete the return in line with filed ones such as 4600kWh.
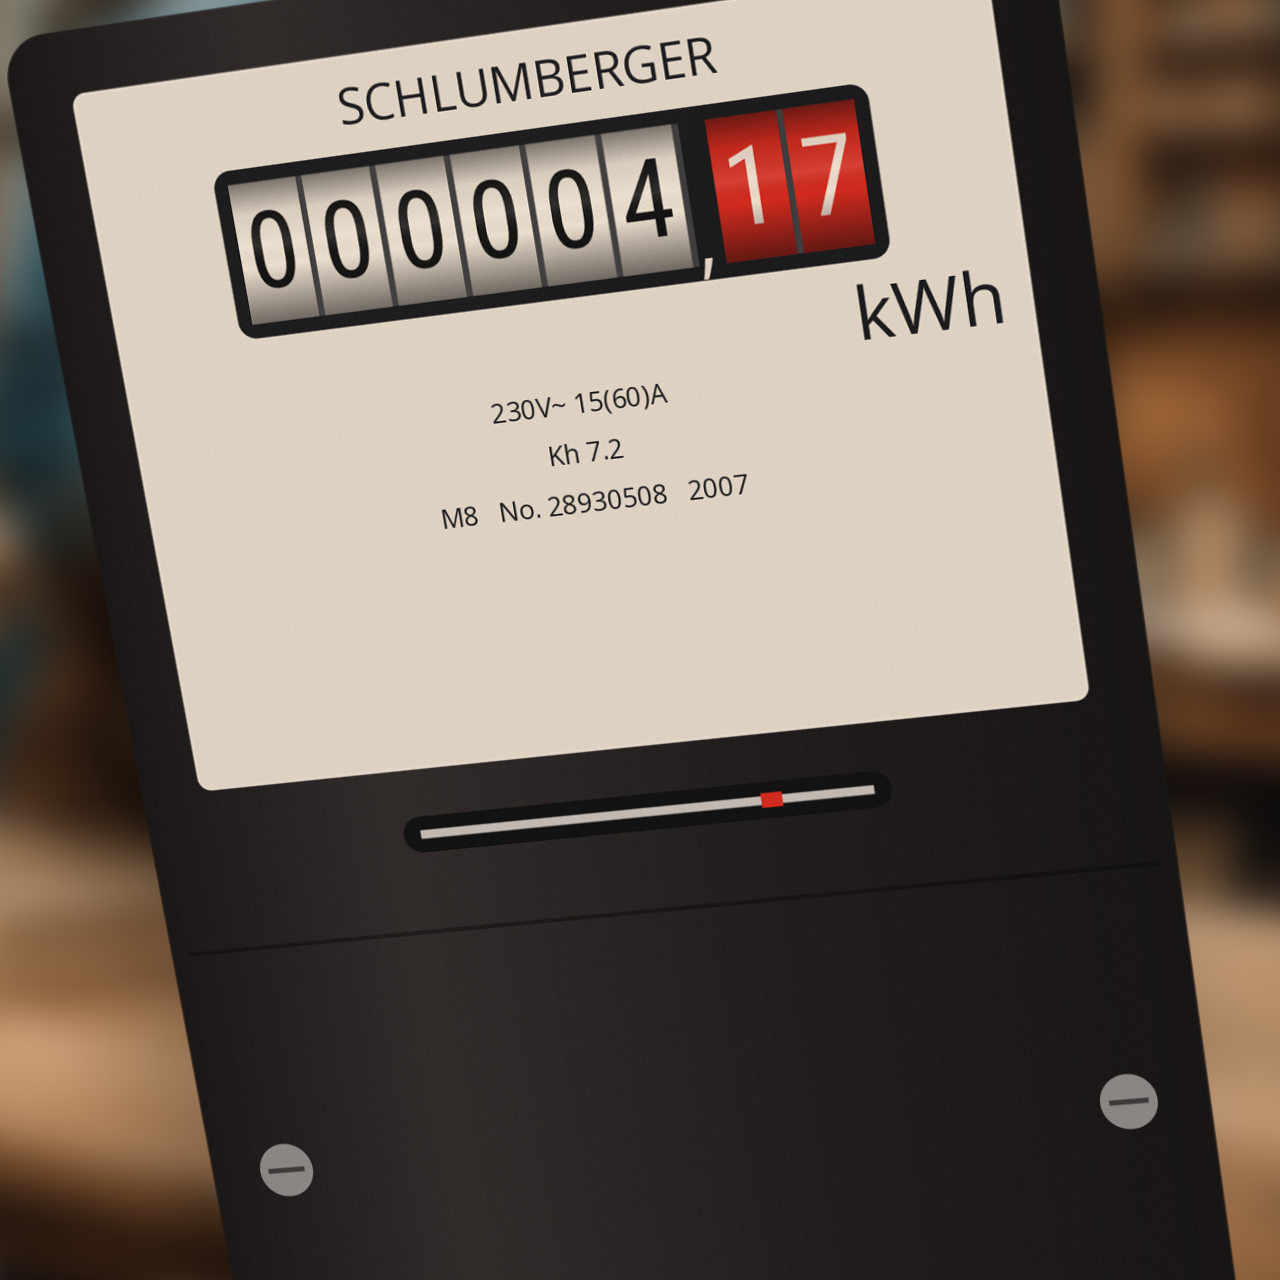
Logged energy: 4.17kWh
